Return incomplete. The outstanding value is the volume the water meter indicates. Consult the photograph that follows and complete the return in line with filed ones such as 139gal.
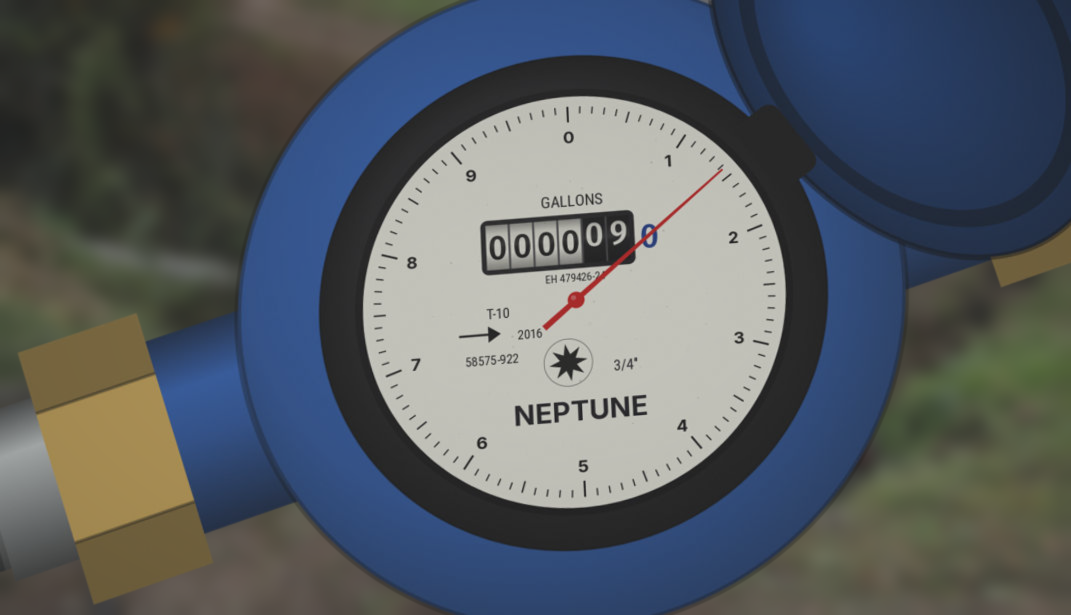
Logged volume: 91.4gal
